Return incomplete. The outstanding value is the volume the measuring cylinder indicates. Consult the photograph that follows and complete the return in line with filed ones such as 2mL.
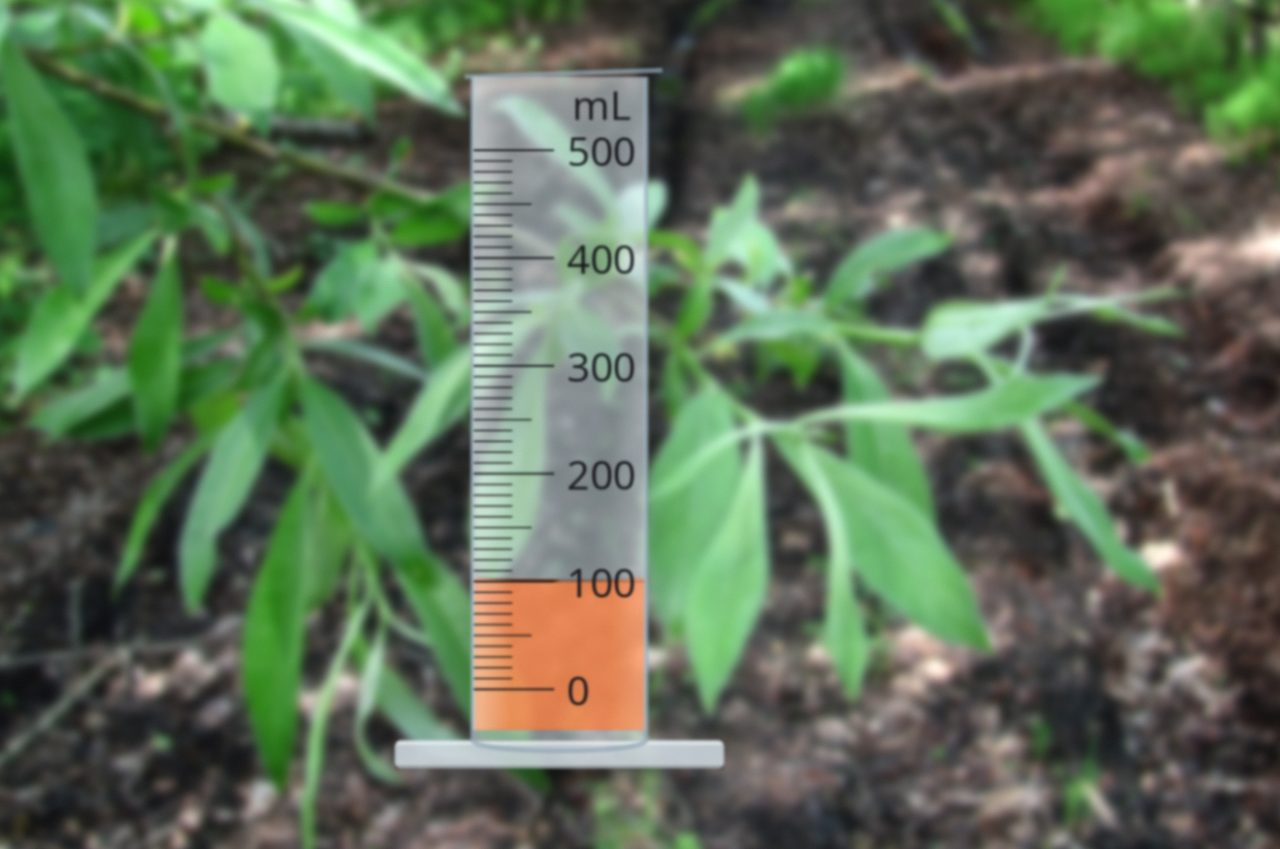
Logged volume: 100mL
